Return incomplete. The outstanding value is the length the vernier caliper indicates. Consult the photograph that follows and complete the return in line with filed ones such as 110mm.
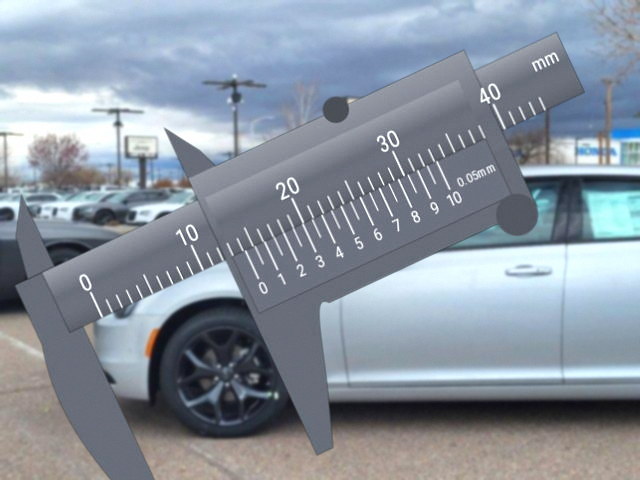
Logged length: 14.2mm
